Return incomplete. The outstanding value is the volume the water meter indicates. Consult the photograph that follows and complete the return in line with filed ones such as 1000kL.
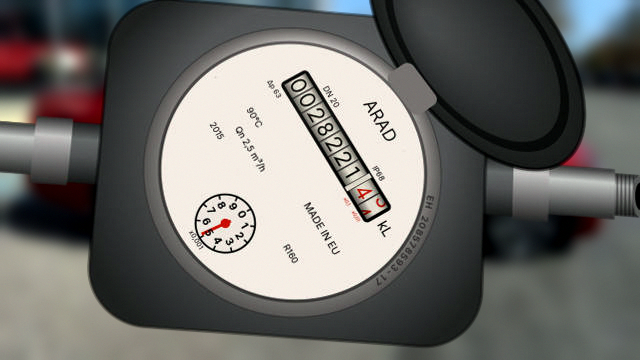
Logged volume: 28221.435kL
